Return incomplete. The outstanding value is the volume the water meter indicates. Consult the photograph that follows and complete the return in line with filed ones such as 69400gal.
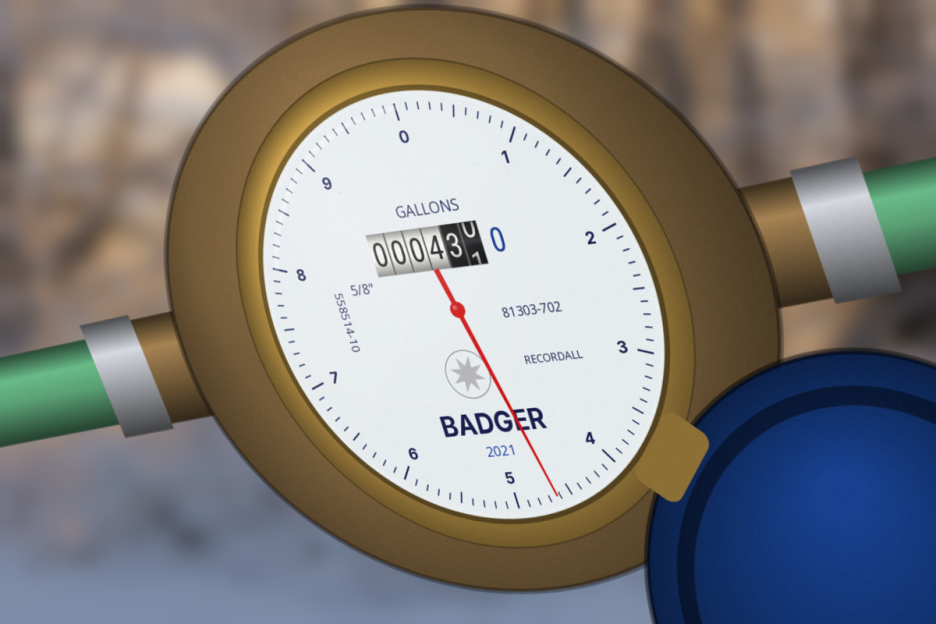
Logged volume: 4304.6gal
